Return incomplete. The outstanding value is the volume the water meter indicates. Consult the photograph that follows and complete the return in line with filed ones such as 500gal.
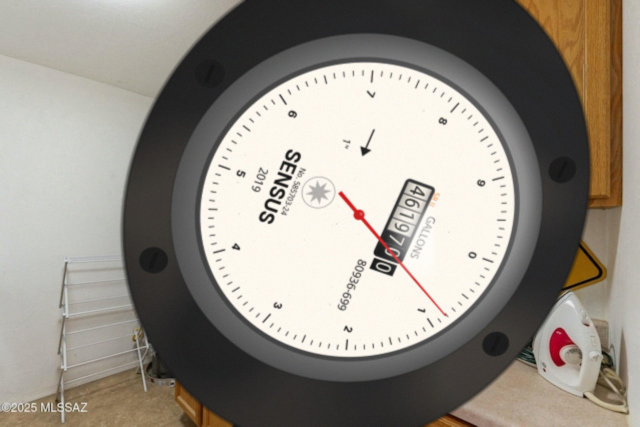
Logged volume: 4619700.8gal
